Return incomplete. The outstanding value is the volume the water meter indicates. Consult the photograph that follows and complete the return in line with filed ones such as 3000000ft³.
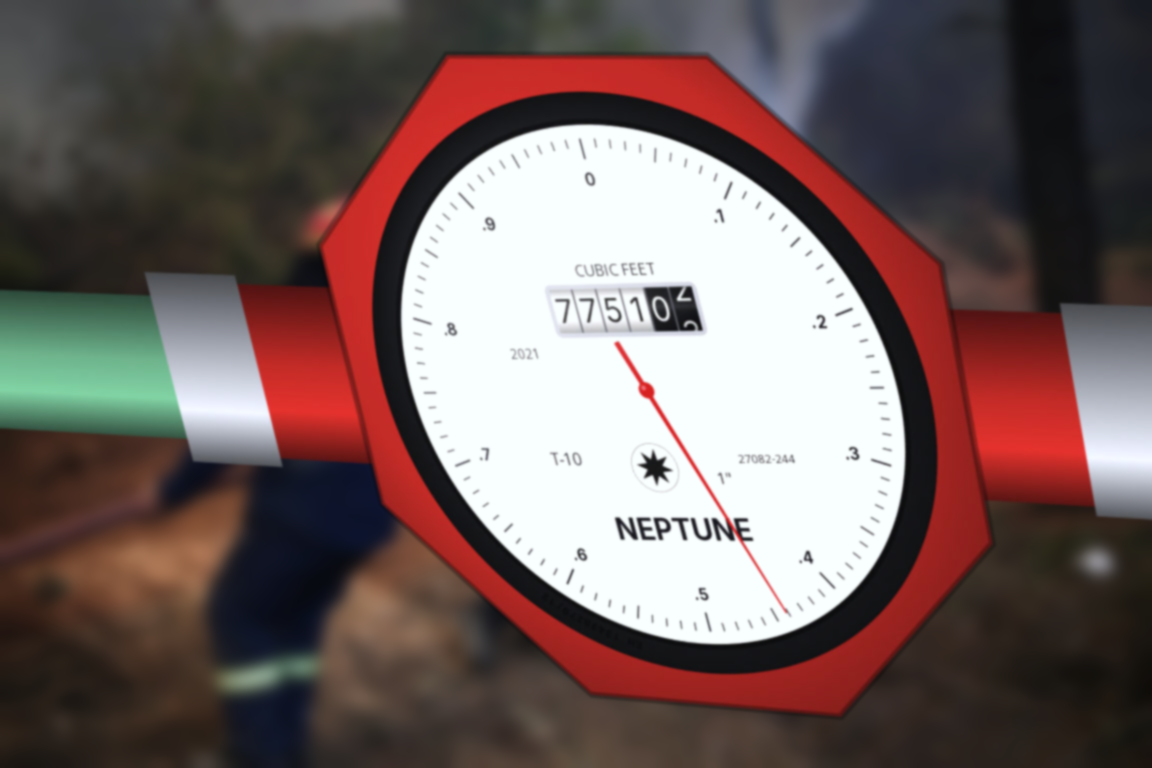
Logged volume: 775102.44ft³
